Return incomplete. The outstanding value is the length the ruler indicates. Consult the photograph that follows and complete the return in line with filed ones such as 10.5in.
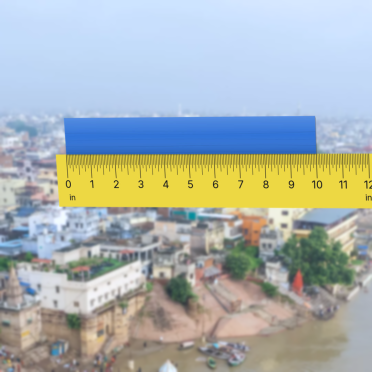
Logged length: 10in
